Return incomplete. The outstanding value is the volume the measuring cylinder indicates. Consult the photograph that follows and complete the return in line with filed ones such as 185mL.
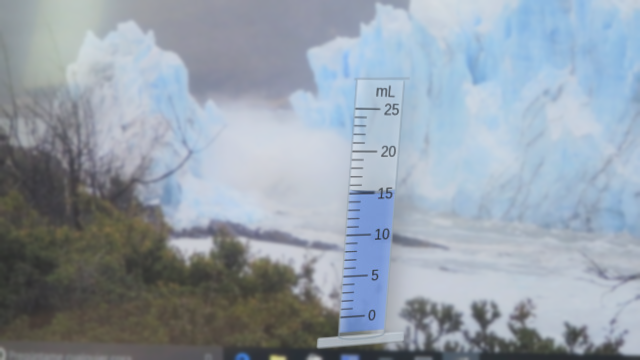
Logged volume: 15mL
